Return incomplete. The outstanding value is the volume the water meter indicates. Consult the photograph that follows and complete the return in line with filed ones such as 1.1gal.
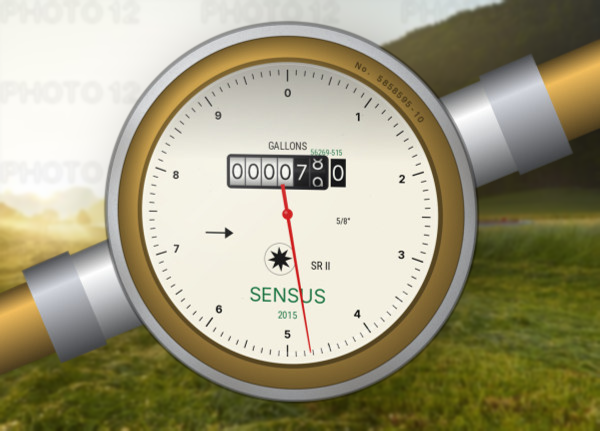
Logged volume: 784.7gal
